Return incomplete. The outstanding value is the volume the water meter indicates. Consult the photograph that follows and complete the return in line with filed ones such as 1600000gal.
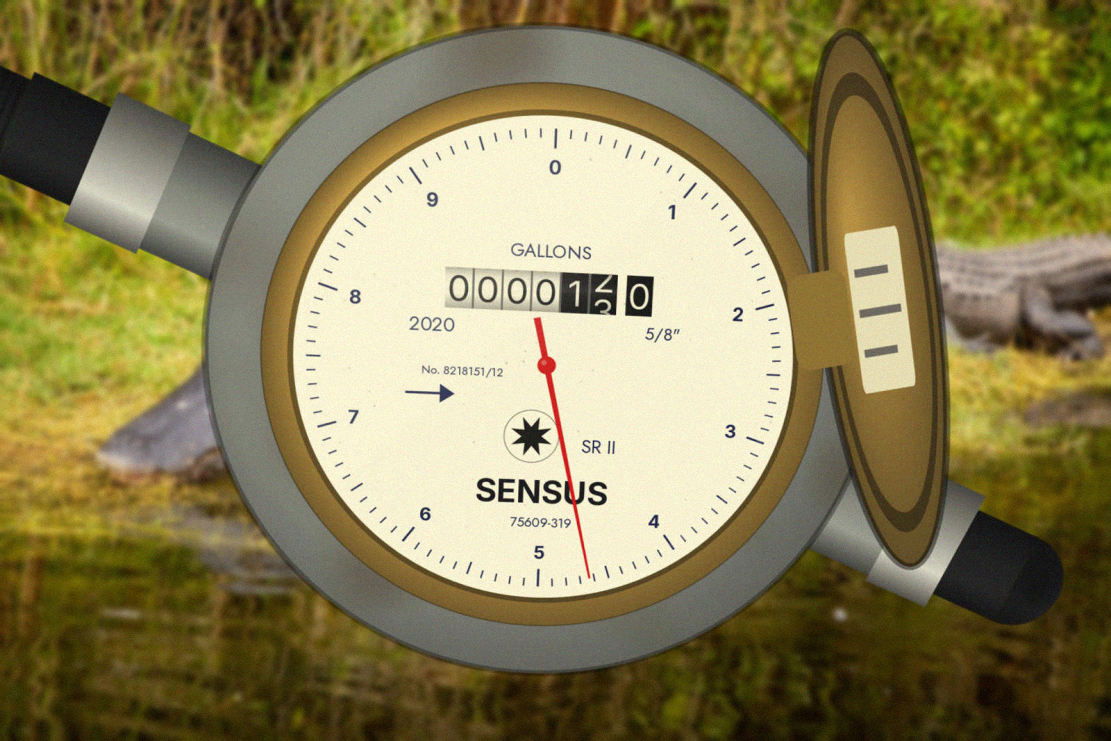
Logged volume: 124.6gal
